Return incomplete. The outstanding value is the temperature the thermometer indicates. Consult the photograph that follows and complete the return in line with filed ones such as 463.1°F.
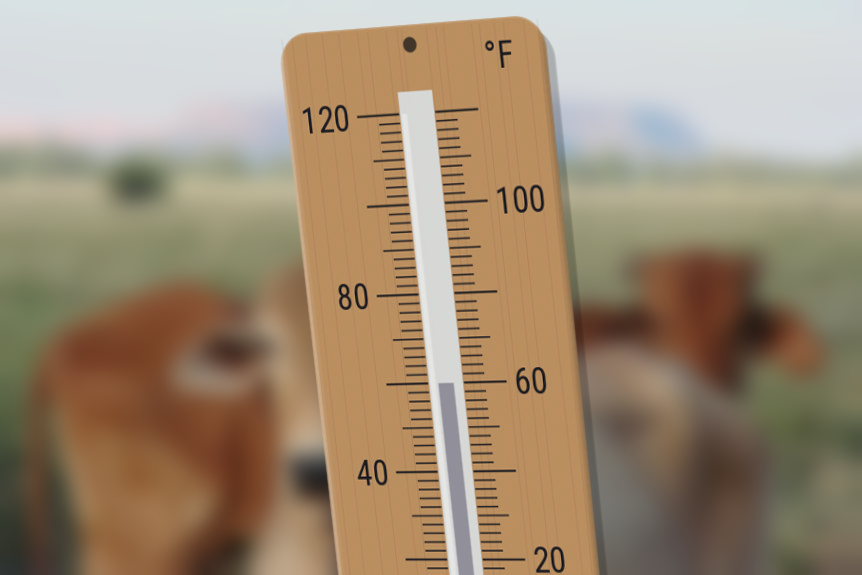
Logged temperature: 60°F
